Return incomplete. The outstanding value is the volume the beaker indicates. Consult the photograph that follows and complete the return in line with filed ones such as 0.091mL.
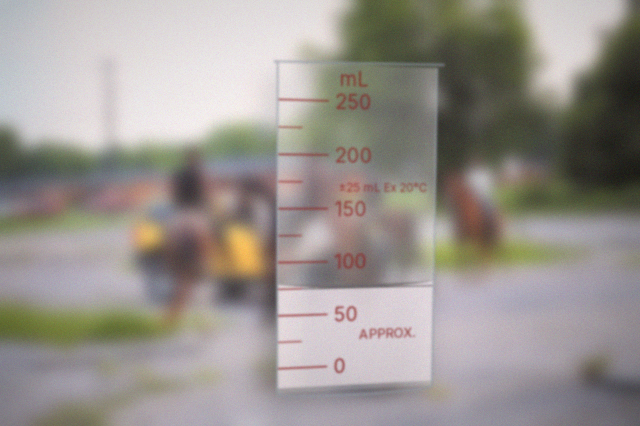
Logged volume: 75mL
